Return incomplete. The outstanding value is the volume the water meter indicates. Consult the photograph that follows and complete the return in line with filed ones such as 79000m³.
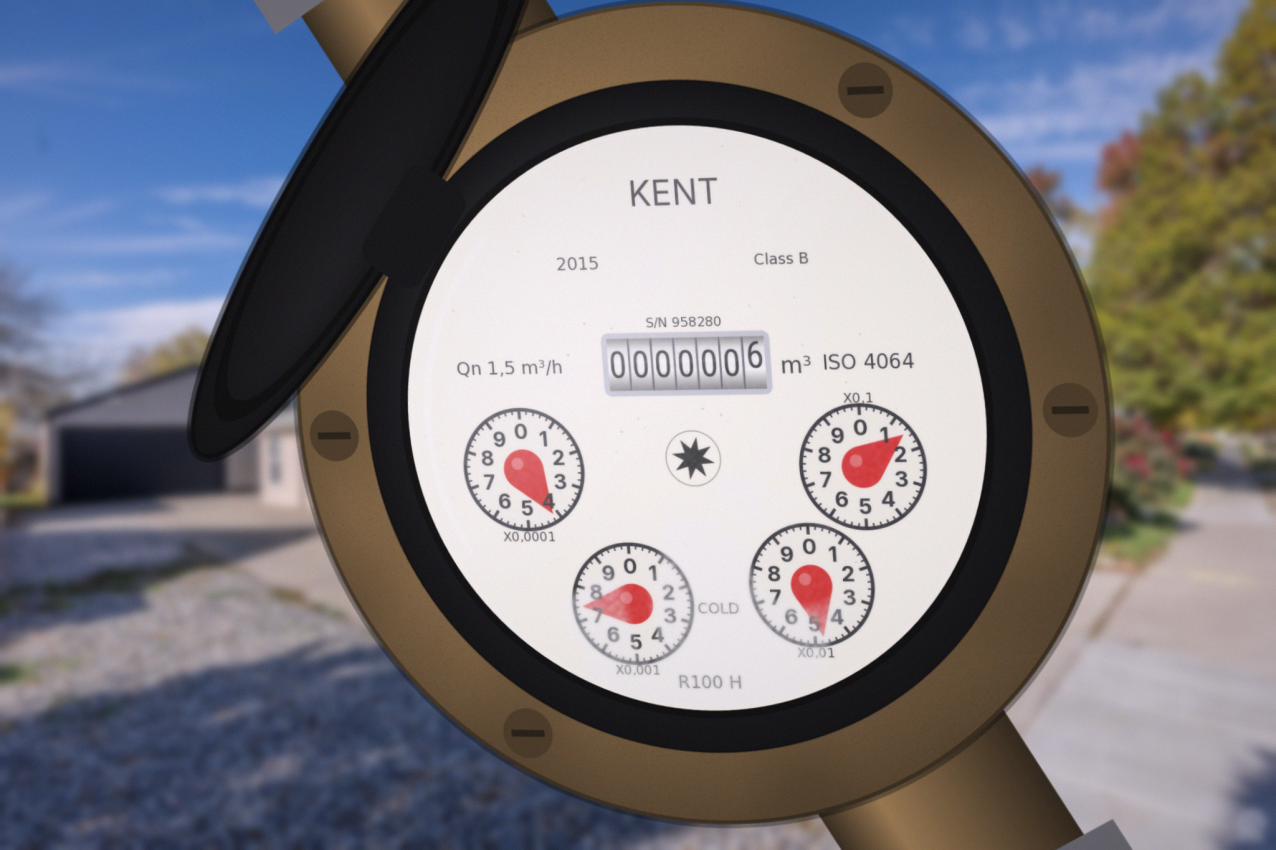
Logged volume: 6.1474m³
